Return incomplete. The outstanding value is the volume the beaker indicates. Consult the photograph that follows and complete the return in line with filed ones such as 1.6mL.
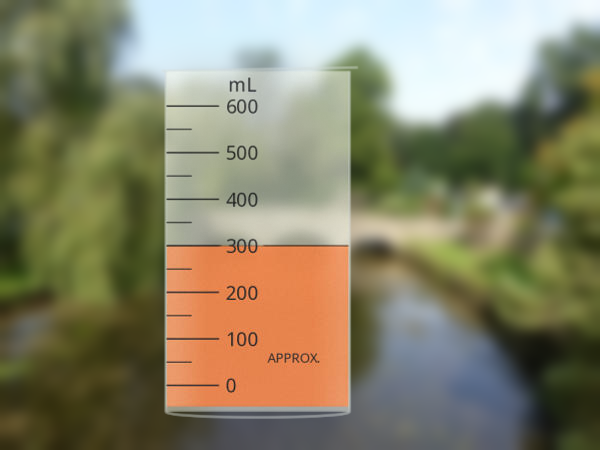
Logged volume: 300mL
